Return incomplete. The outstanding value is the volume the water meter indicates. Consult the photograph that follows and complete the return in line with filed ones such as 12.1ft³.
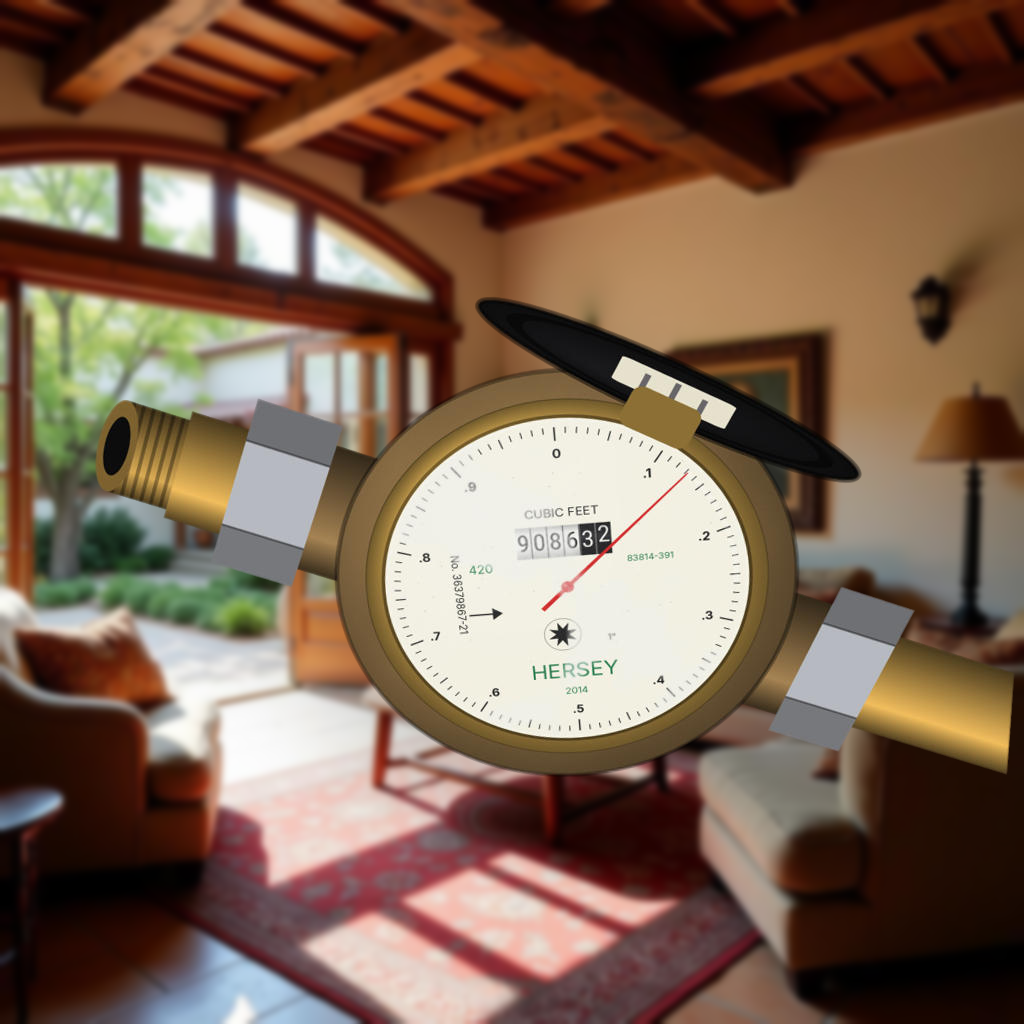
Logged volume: 908632.13ft³
